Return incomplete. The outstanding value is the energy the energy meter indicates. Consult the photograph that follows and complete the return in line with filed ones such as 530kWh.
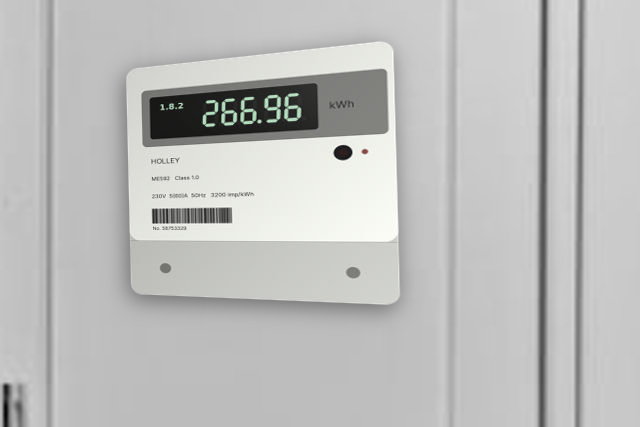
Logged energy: 266.96kWh
